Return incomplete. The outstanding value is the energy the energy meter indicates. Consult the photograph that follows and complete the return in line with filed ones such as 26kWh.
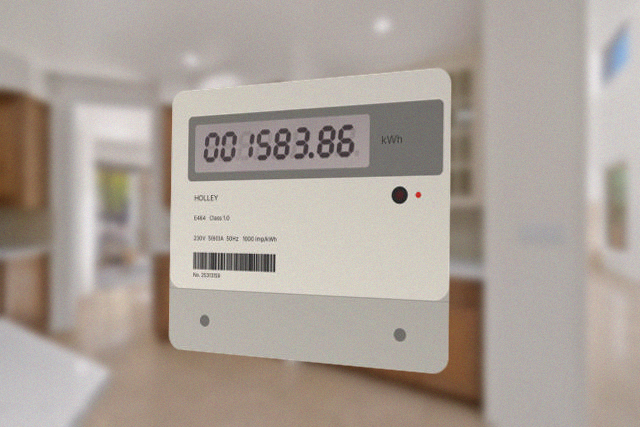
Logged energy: 1583.86kWh
